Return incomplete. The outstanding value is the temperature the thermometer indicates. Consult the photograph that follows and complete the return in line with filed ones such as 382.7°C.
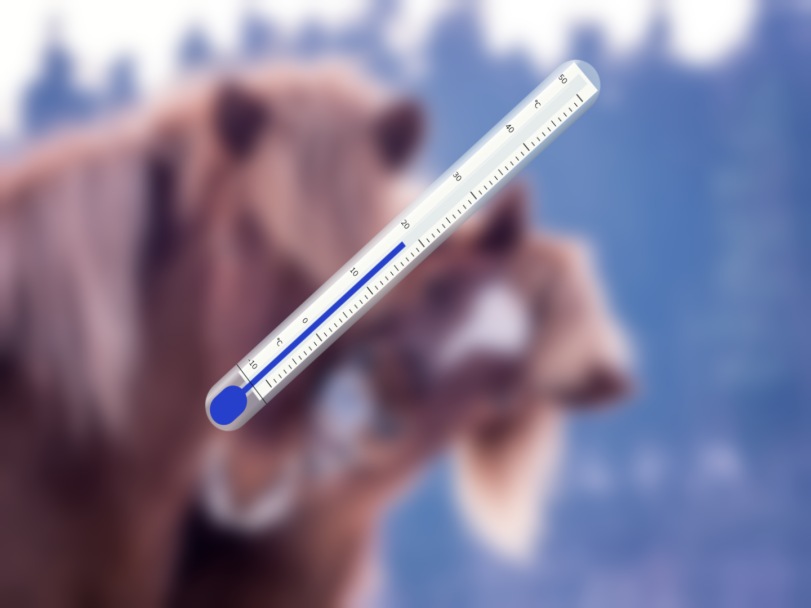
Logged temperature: 18°C
